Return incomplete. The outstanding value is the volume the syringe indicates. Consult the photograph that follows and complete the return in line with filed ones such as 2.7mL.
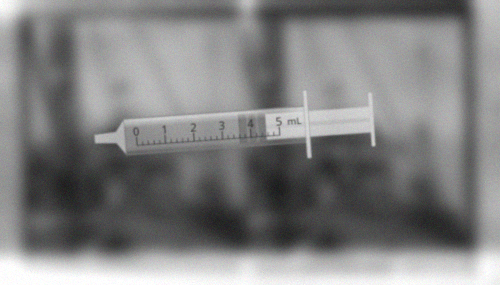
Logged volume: 3.6mL
